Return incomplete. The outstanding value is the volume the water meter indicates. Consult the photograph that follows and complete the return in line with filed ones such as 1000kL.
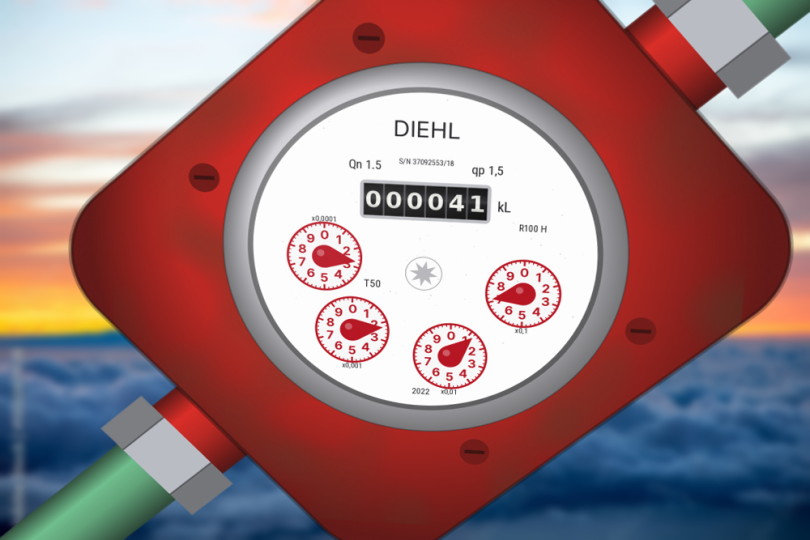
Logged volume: 41.7122kL
